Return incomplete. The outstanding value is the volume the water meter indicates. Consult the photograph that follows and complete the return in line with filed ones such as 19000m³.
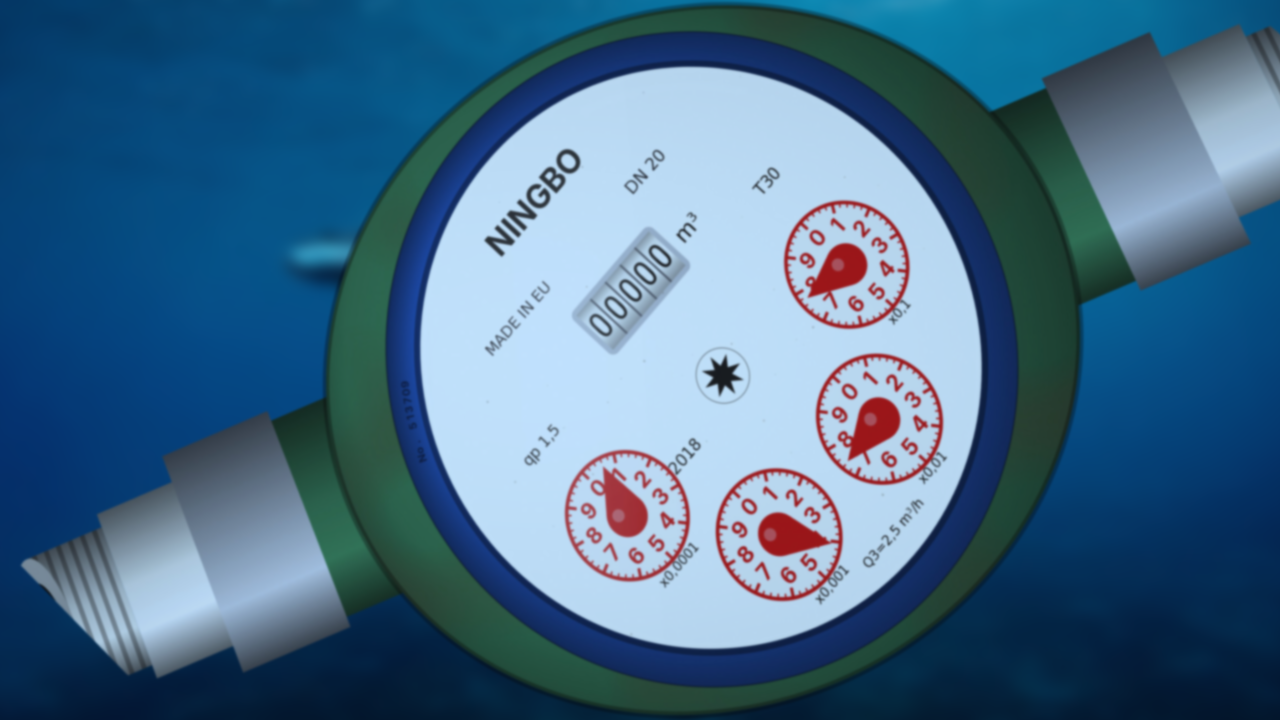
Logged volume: 0.7740m³
